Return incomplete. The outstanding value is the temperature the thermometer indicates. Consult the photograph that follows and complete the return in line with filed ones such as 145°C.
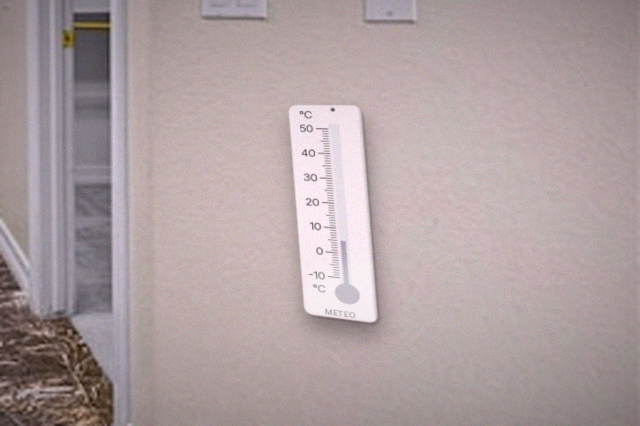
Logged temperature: 5°C
